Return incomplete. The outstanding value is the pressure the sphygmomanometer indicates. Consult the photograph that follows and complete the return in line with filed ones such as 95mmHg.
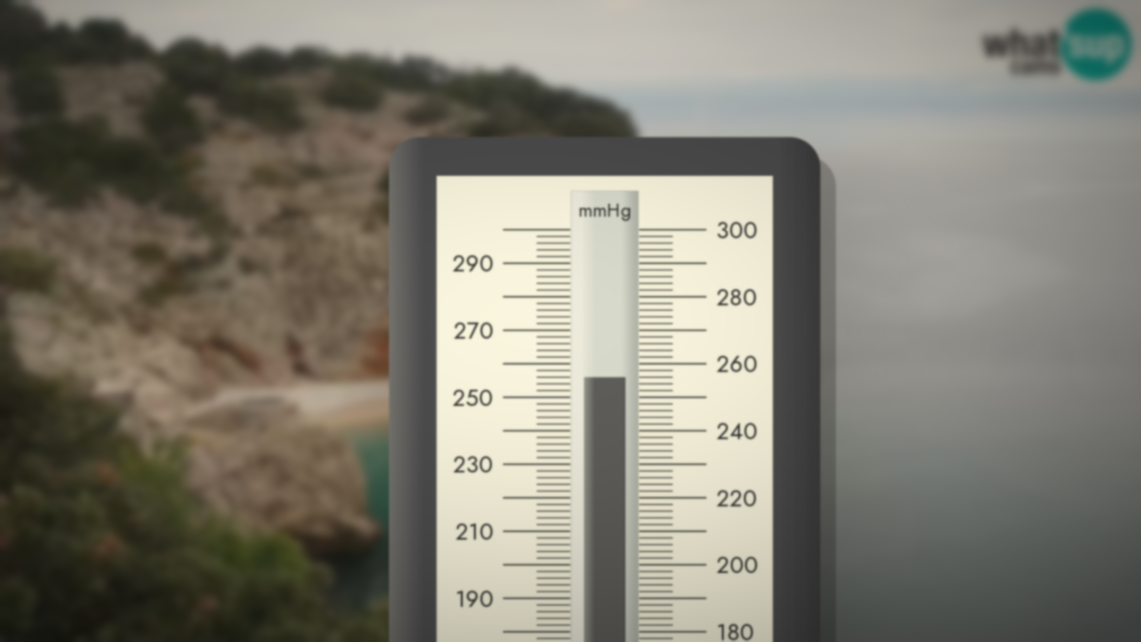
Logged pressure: 256mmHg
